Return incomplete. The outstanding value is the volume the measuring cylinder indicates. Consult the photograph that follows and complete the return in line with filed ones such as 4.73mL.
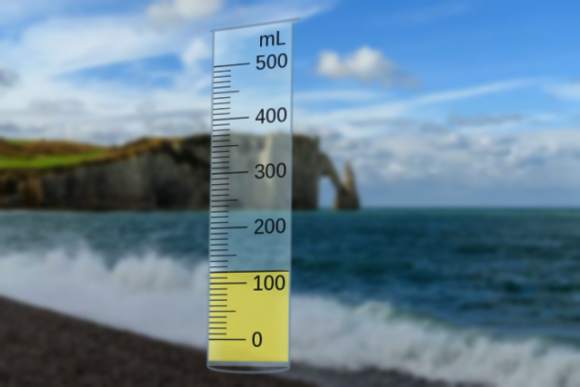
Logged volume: 120mL
